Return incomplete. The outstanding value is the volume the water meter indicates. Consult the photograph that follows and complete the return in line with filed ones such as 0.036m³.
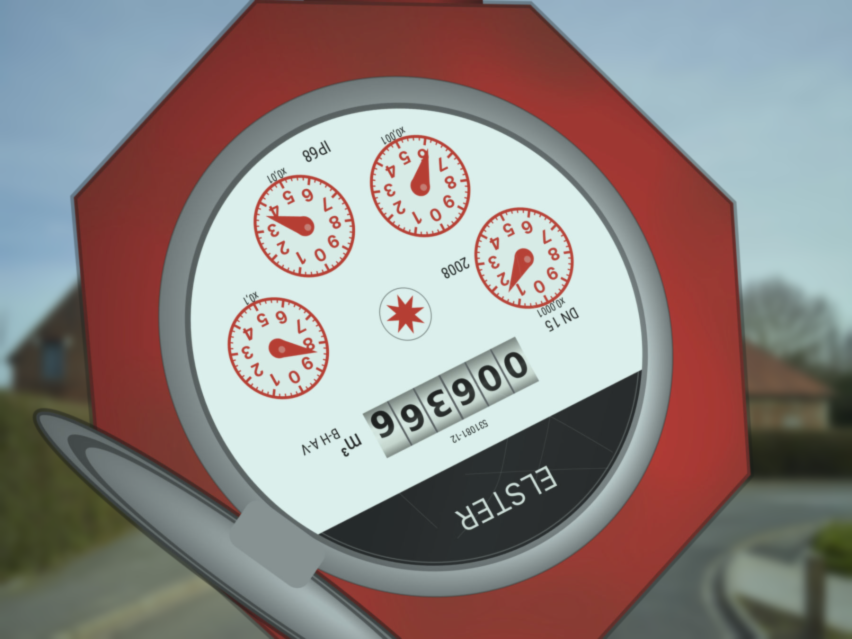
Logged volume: 6365.8361m³
